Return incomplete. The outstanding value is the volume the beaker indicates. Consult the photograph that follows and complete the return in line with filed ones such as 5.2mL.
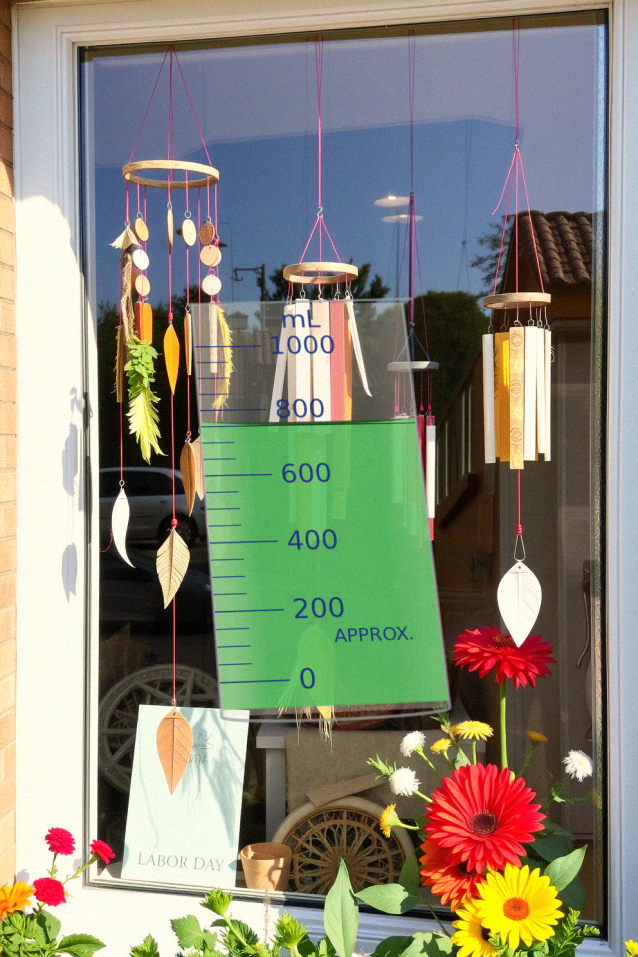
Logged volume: 750mL
